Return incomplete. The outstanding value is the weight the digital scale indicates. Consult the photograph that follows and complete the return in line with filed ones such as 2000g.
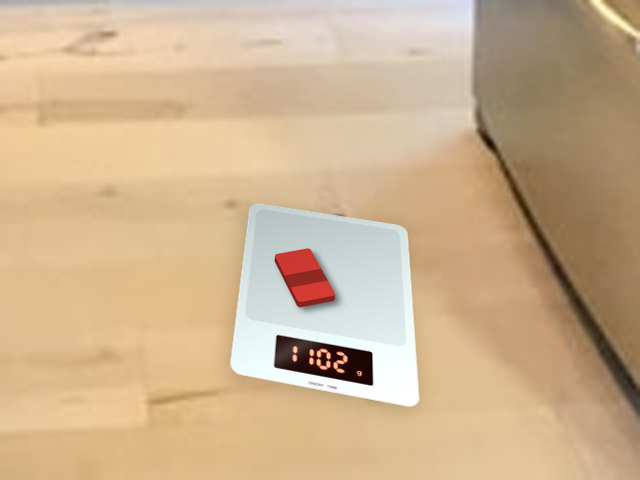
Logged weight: 1102g
